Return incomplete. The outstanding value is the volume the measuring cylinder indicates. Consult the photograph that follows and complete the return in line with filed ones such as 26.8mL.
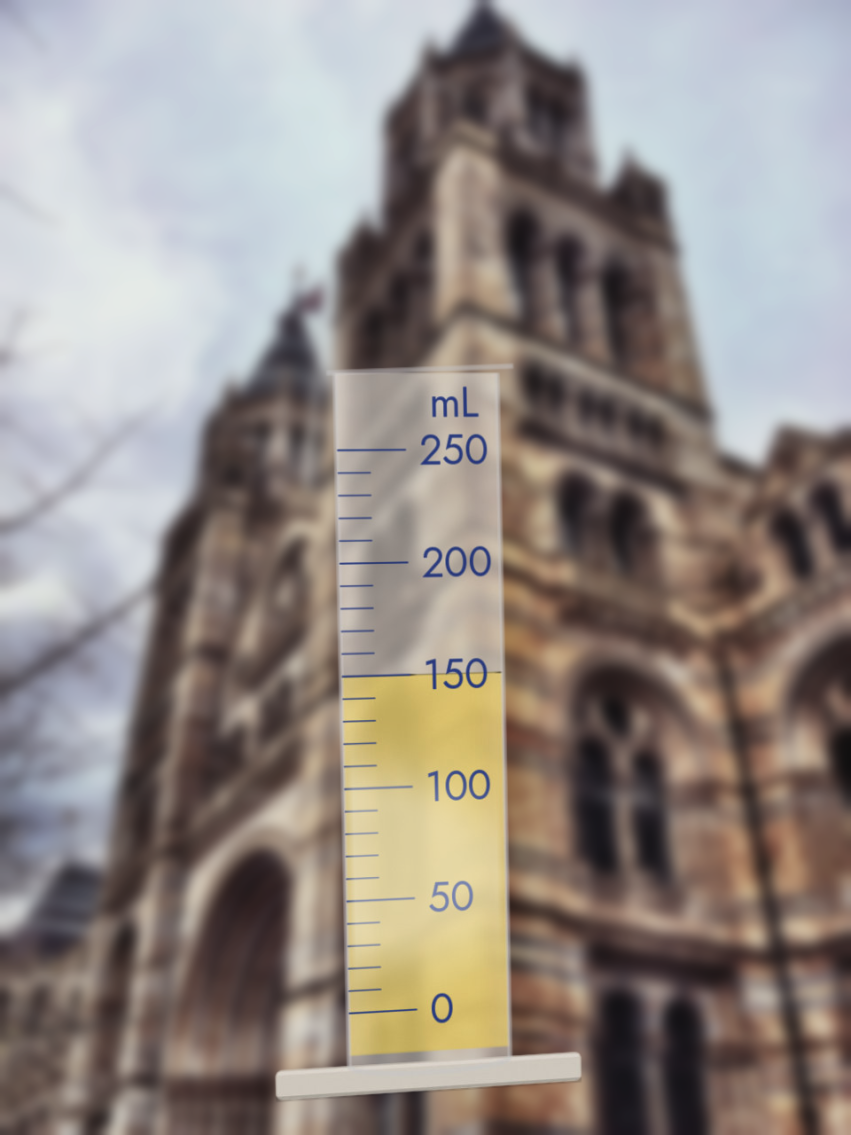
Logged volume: 150mL
